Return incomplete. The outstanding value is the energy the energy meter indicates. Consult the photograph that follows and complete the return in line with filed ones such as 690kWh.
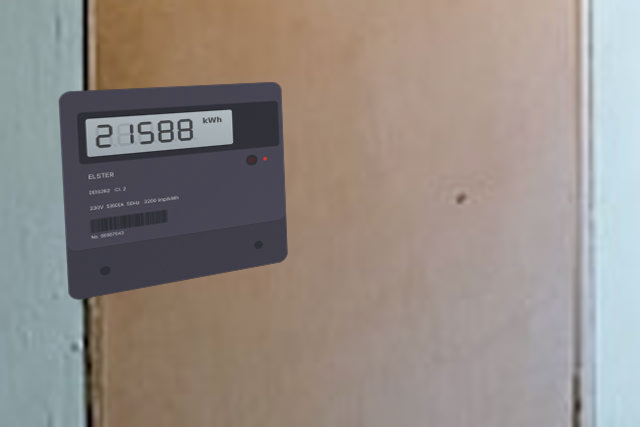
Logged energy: 21588kWh
